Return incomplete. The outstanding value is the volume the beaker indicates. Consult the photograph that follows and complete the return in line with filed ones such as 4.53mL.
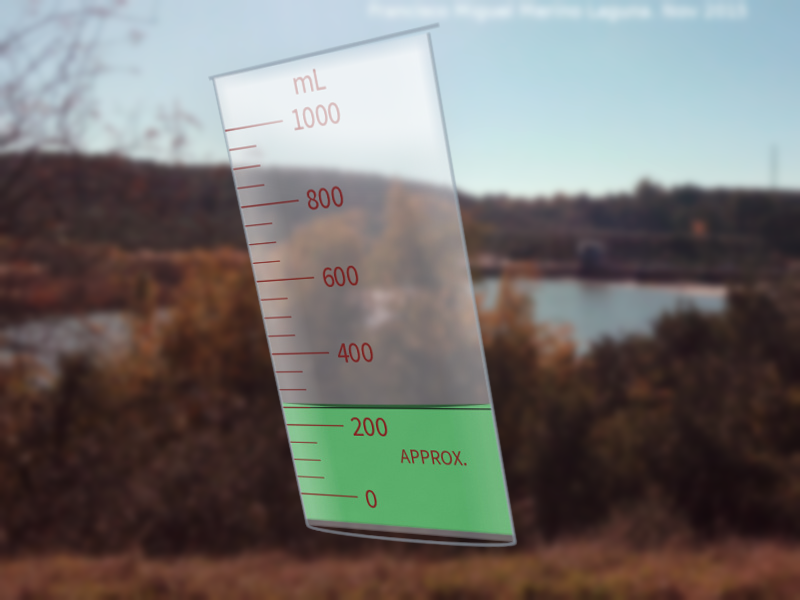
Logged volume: 250mL
